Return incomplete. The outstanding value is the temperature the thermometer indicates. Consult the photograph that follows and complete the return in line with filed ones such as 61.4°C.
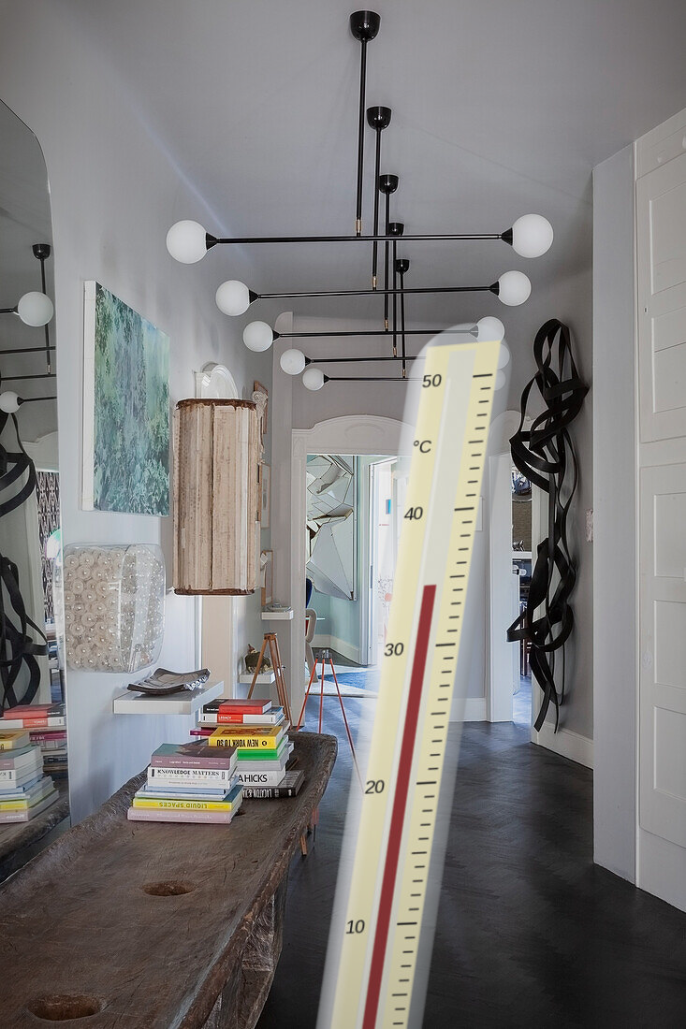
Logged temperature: 34.5°C
